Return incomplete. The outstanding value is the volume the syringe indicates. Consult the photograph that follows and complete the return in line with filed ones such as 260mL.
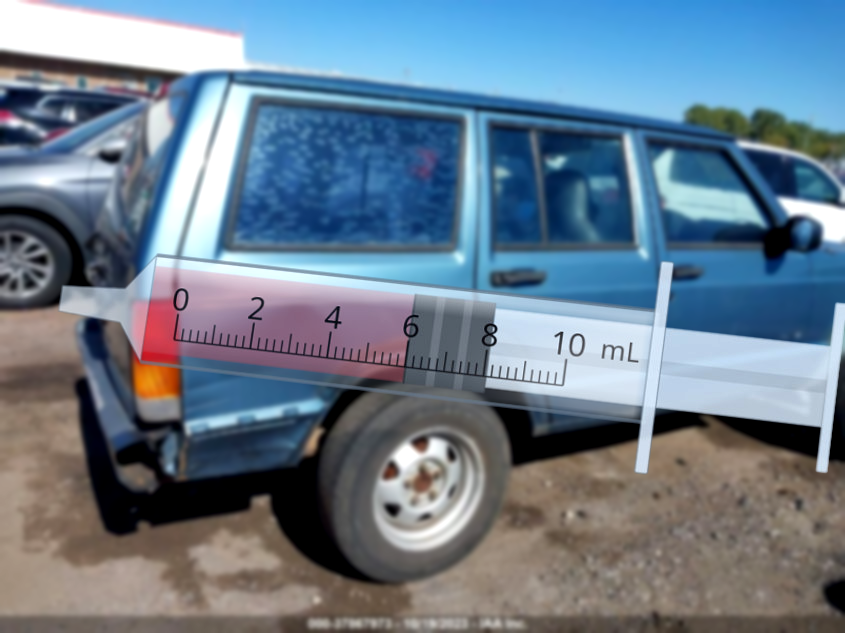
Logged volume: 6mL
